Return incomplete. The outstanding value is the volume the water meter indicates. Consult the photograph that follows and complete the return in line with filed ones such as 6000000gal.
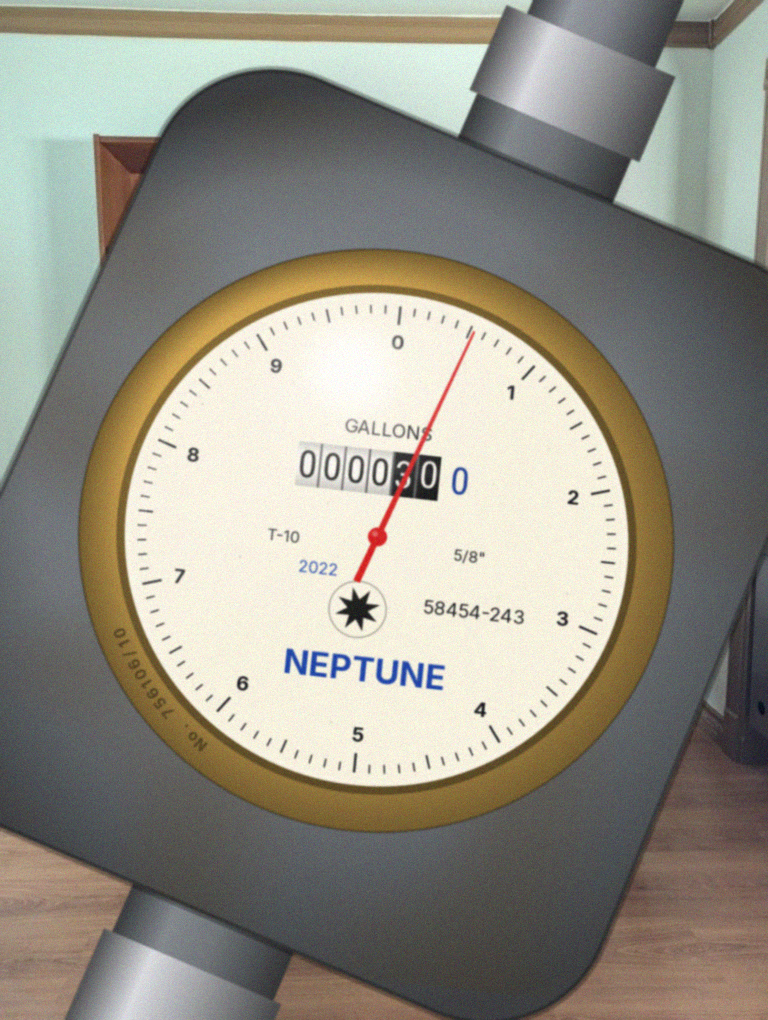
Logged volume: 300.5gal
